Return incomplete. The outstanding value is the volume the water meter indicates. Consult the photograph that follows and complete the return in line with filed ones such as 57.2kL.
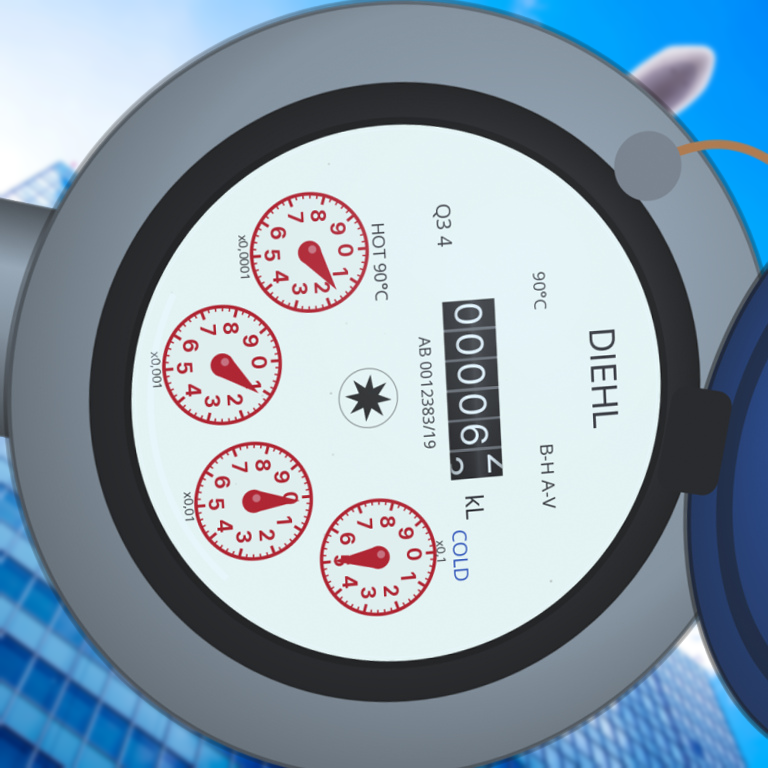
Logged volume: 62.5011kL
